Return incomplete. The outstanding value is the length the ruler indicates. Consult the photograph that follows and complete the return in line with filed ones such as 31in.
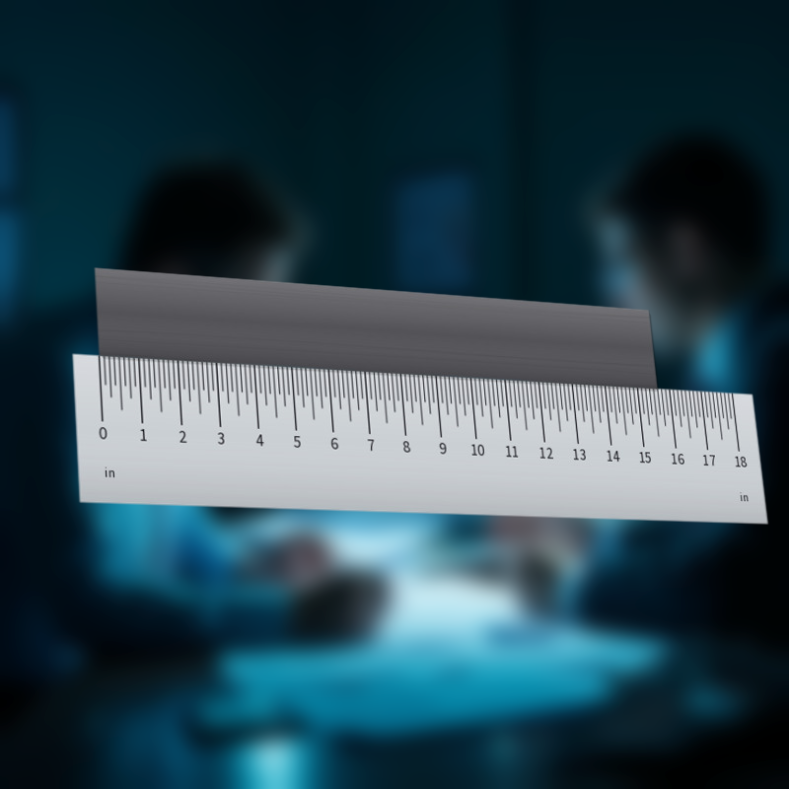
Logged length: 15.625in
